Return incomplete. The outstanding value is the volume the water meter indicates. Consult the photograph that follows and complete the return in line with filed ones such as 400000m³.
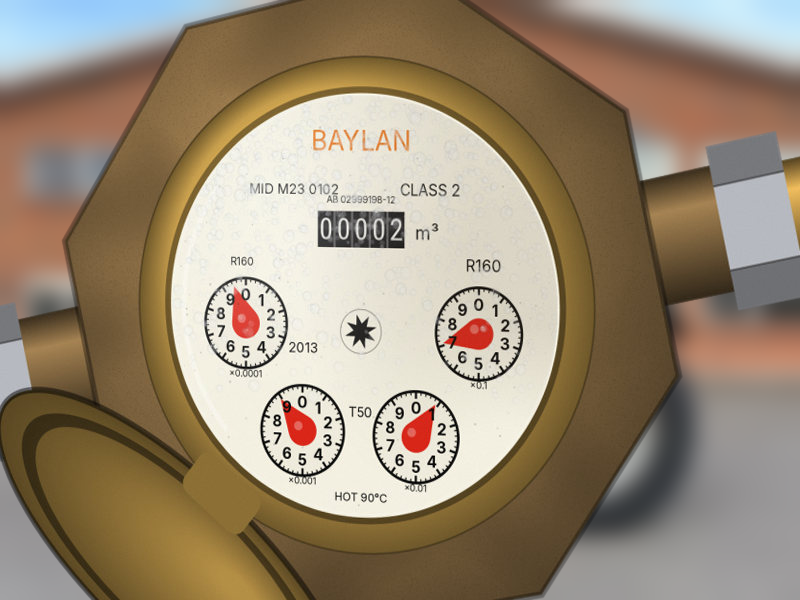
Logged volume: 2.7089m³
